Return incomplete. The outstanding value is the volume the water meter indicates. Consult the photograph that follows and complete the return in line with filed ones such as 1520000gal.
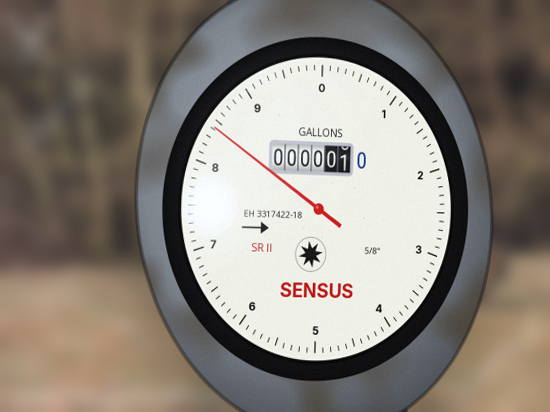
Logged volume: 8.4gal
